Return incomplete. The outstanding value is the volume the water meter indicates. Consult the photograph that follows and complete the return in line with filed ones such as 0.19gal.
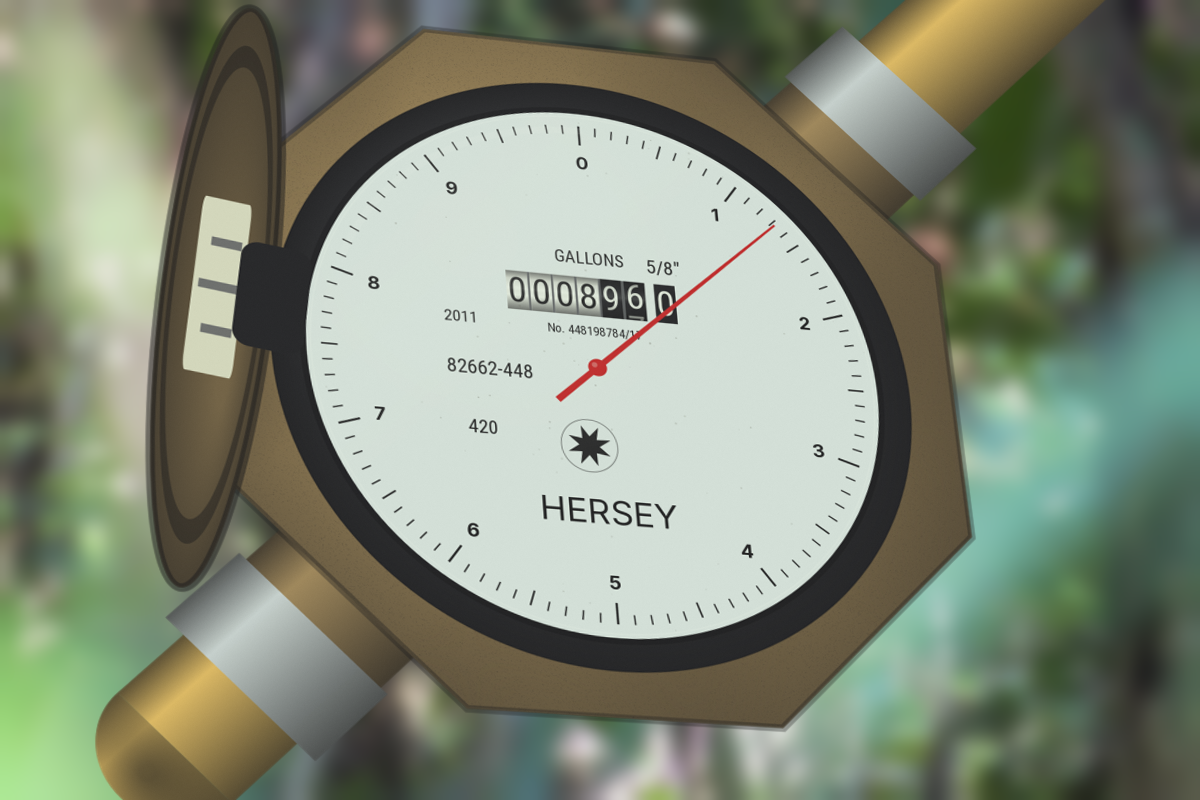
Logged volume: 8961.3gal
